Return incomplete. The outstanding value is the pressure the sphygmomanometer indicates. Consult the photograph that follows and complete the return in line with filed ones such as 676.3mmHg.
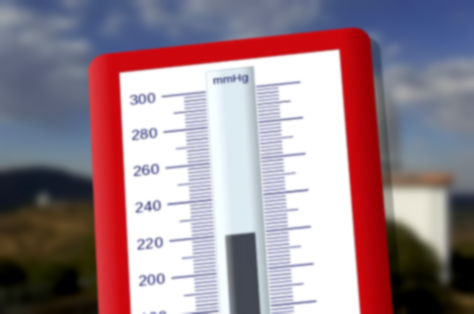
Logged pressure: 220mmHg
